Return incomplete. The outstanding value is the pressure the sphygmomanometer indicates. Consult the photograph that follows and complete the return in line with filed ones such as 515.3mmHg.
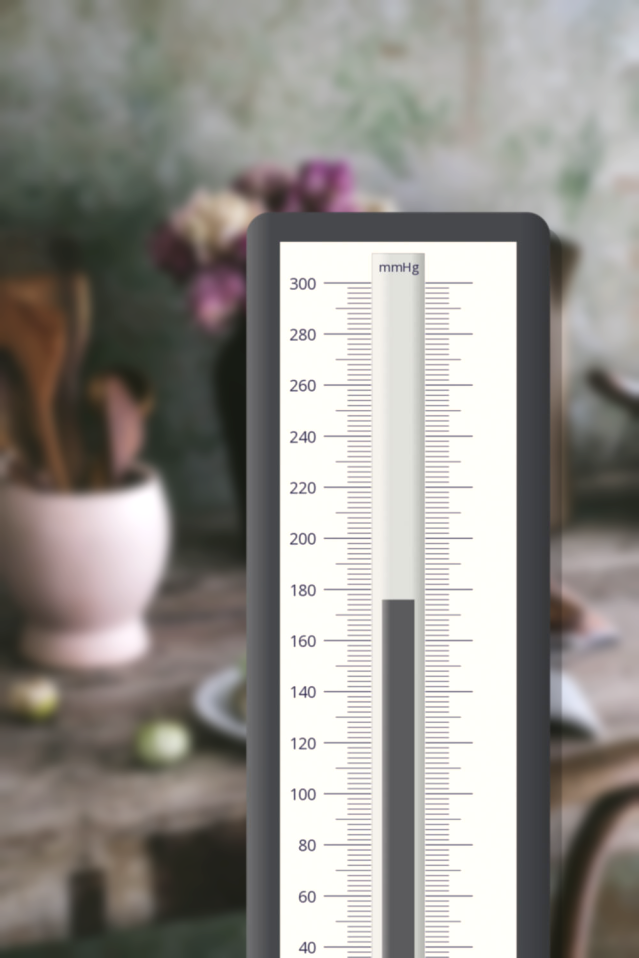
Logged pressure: 176mmHg
